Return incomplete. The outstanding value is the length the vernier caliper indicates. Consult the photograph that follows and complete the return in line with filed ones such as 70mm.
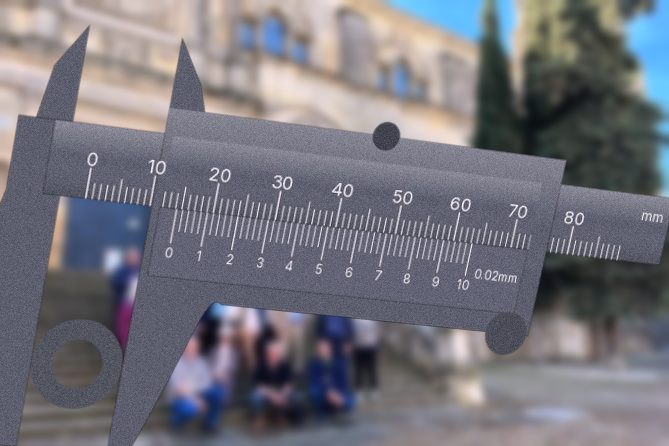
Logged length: 14.2mm
